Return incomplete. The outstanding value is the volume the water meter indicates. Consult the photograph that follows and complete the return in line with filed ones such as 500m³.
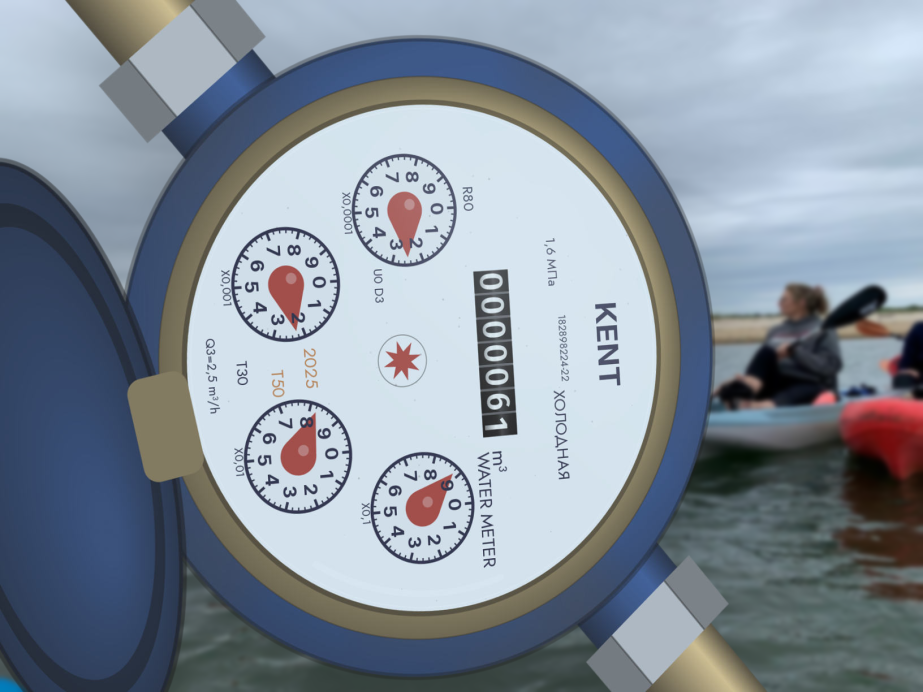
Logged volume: 60.8822m³
